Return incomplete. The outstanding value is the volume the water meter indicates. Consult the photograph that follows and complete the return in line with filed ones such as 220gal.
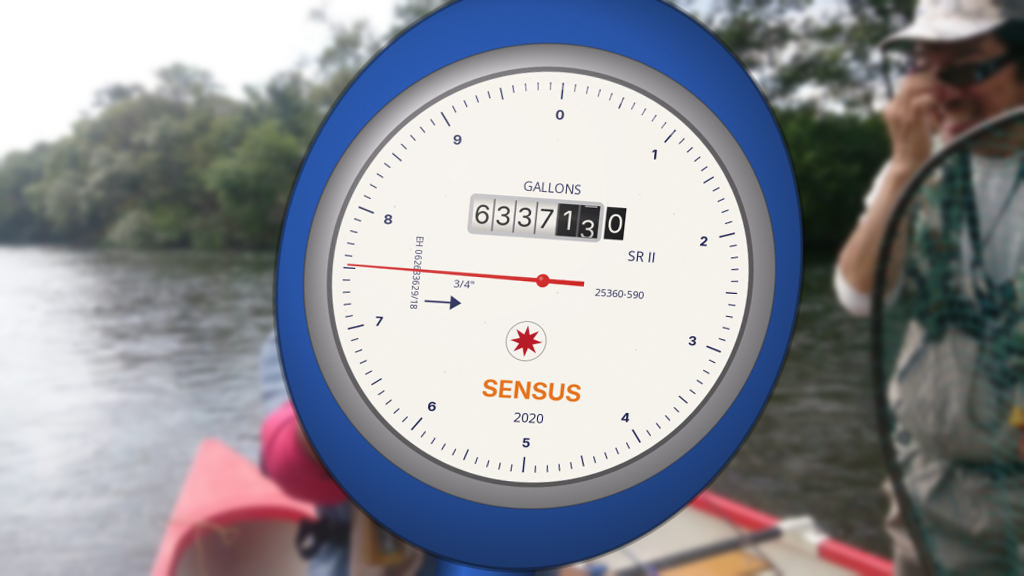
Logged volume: 6337127.5gal
